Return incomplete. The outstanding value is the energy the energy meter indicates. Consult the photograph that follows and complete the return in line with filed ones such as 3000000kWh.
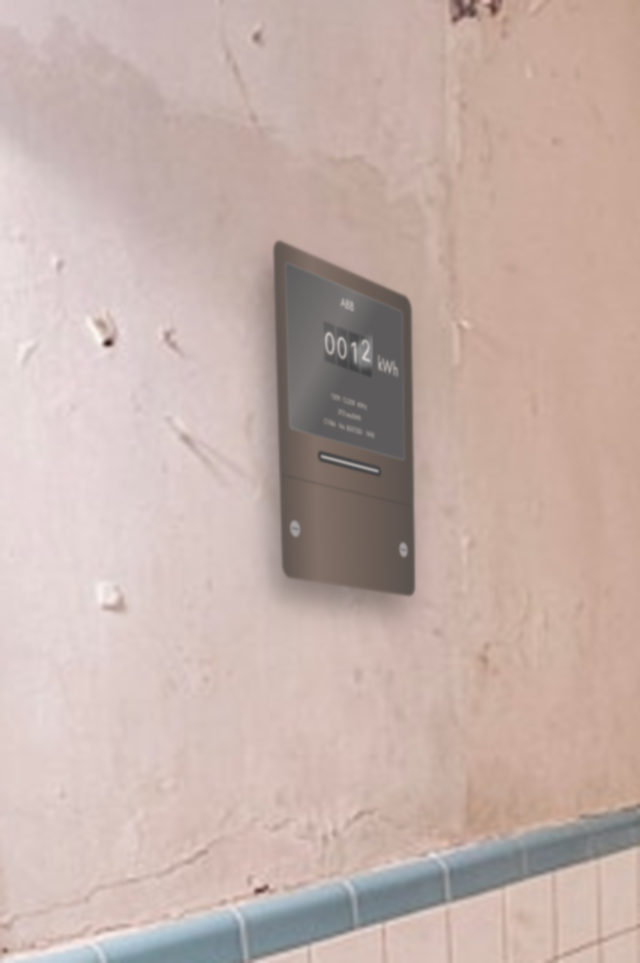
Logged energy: 12kWh
